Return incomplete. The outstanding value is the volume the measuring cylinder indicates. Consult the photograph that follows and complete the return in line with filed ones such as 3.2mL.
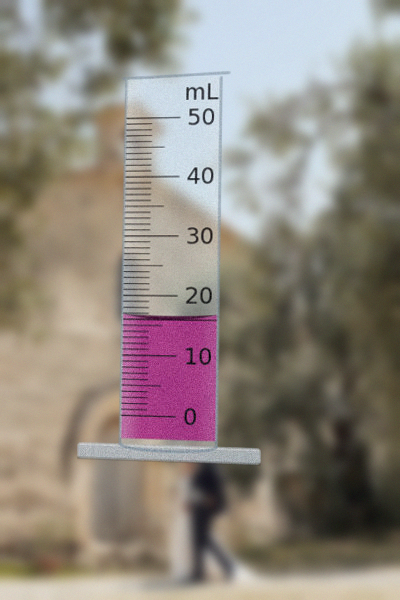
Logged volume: 16mL
